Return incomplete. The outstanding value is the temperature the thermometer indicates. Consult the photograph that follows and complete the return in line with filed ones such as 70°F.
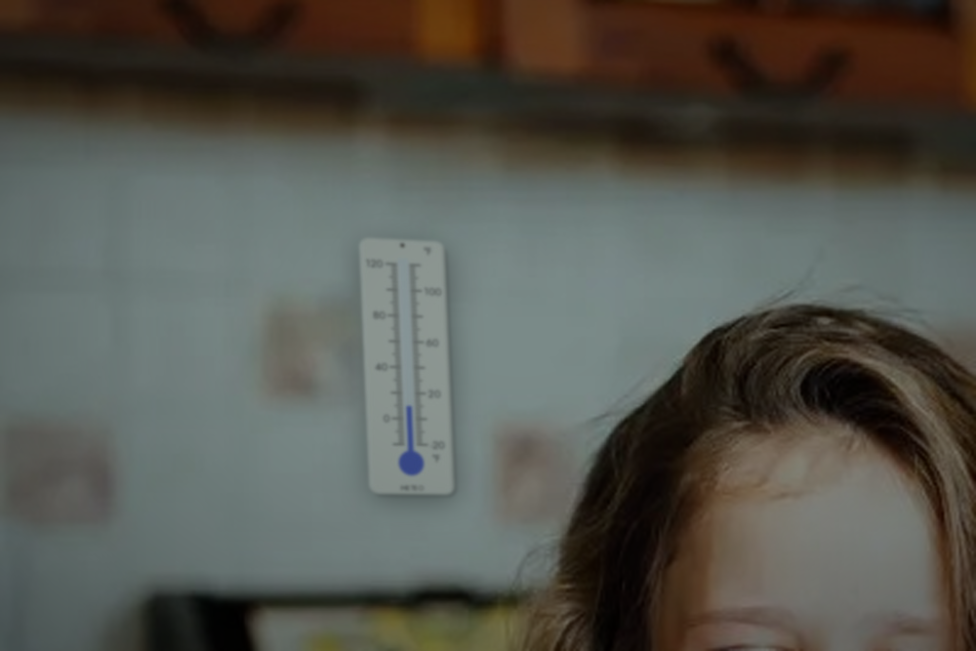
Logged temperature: 10°F
